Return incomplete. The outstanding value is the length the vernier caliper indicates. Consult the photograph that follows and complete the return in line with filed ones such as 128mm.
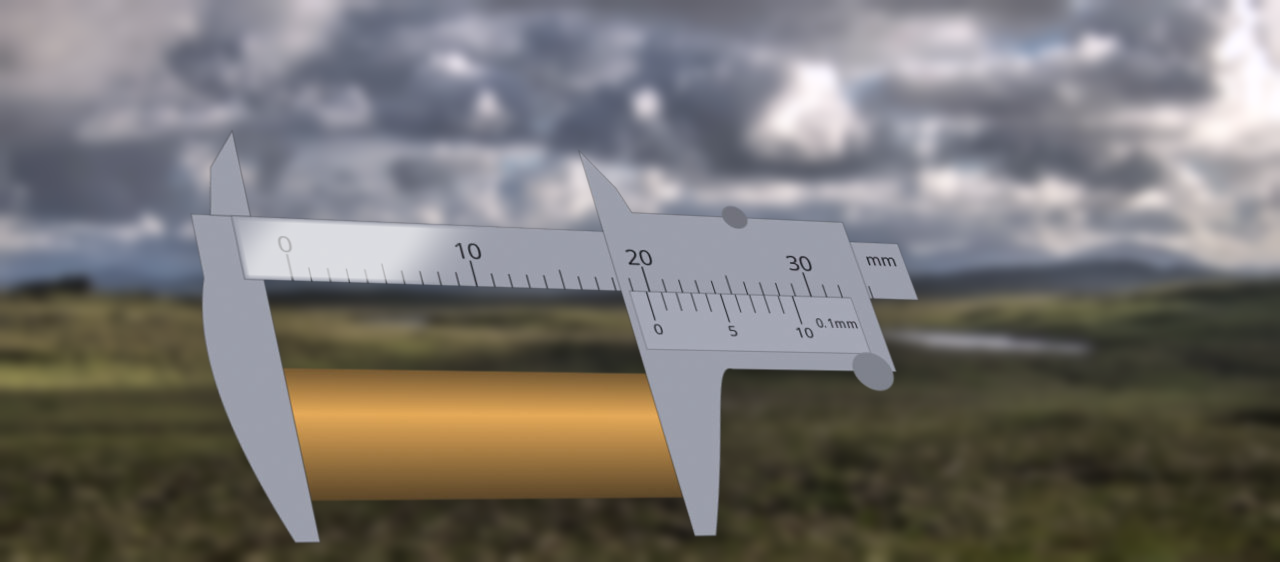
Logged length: 19.8mm
